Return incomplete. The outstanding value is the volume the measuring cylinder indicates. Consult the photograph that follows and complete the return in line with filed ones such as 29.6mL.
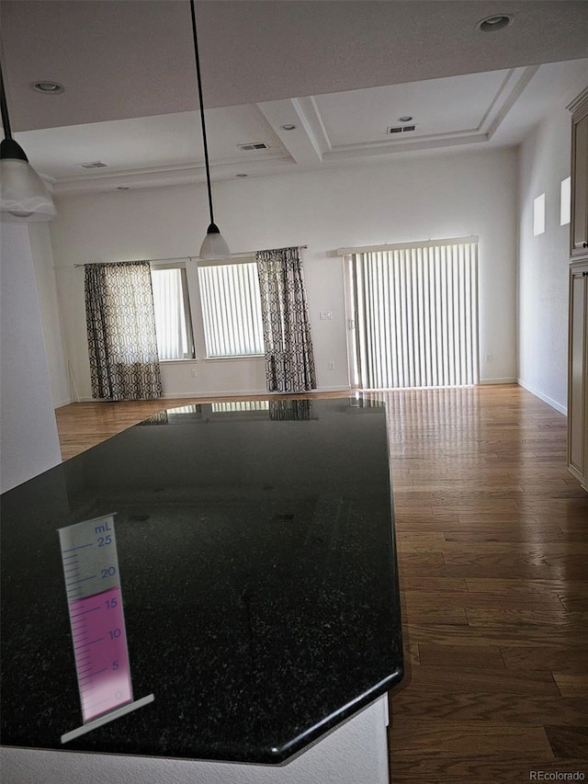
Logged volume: 17mL
